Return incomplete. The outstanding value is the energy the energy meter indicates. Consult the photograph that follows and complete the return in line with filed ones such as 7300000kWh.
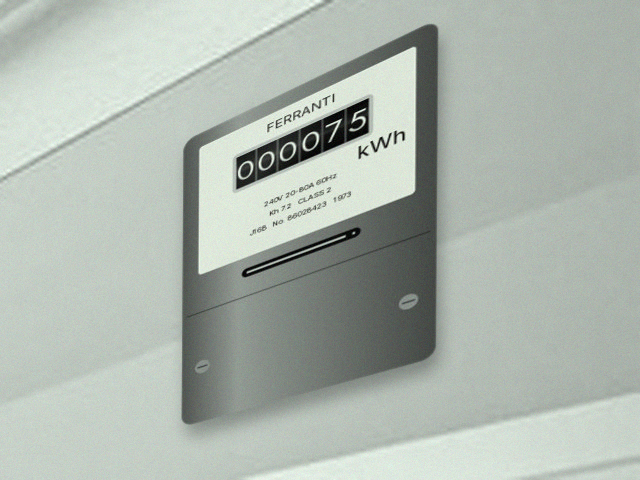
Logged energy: 75kWh
